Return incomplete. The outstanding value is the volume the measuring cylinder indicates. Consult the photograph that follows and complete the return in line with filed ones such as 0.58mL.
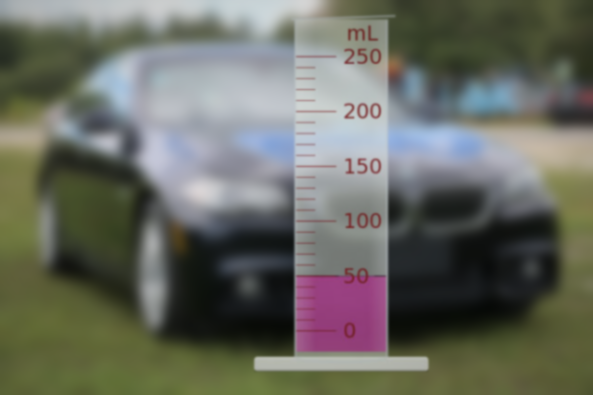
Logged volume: 50mL
